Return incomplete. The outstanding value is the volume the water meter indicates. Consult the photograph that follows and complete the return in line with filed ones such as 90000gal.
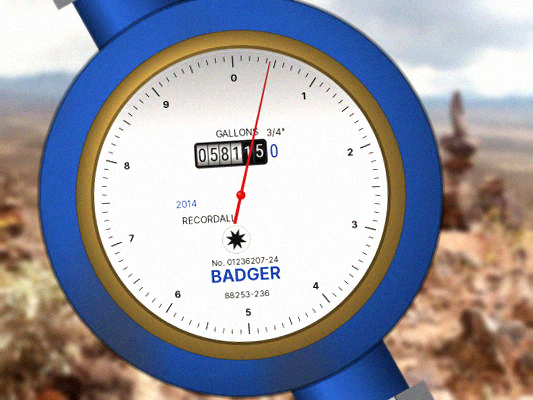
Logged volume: 581150.4gal
